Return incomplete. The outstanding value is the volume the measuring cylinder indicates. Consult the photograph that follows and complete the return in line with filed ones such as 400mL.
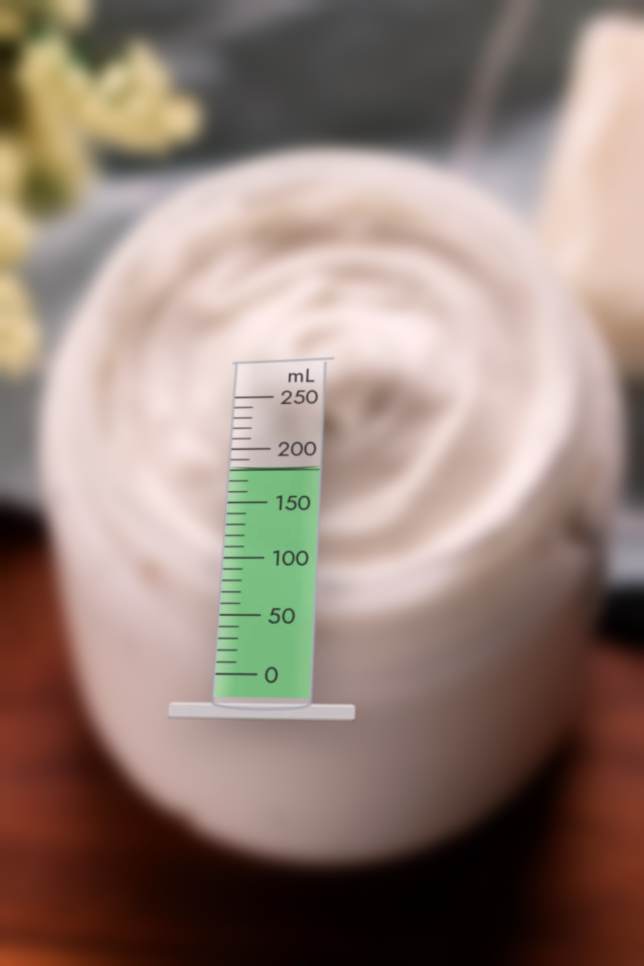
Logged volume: 180mL
